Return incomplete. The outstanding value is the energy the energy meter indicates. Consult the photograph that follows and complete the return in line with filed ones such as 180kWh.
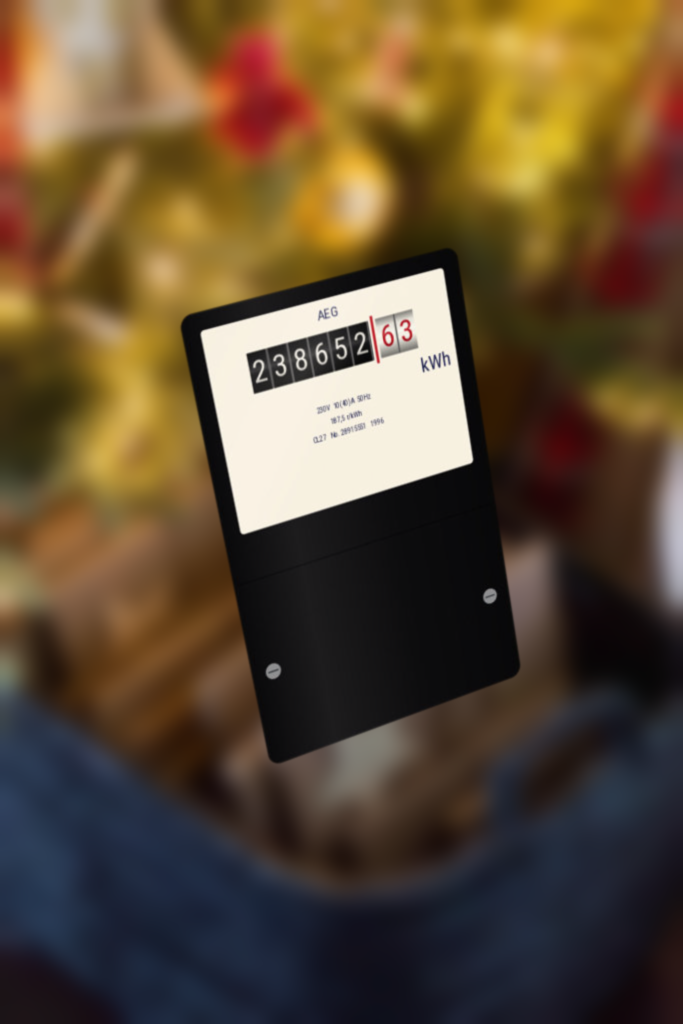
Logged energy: 238652.63kWh
